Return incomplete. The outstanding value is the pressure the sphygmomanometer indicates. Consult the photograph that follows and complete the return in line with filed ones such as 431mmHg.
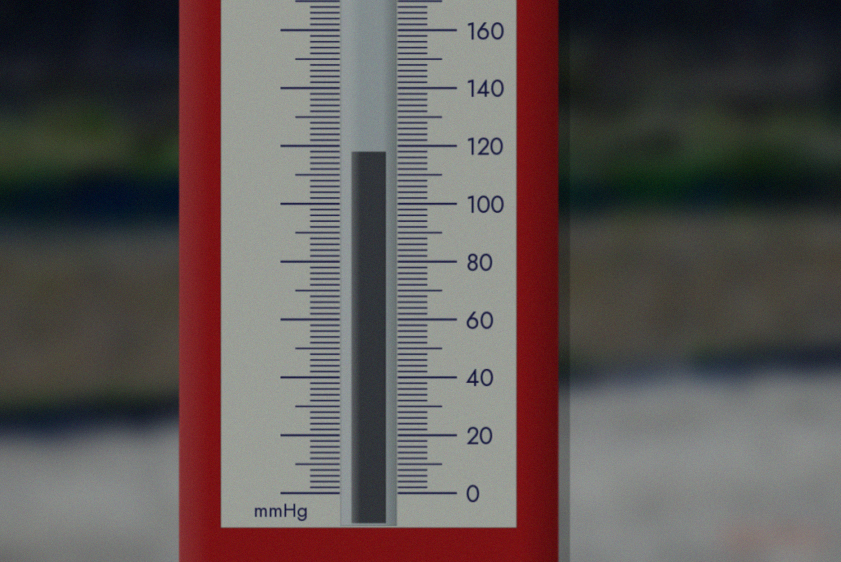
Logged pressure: 118mmHg
